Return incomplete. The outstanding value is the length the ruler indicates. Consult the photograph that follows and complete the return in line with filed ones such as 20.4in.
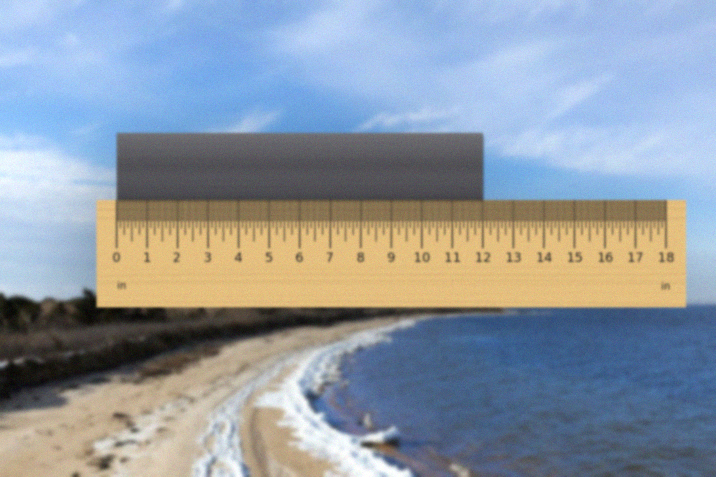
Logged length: 12in
